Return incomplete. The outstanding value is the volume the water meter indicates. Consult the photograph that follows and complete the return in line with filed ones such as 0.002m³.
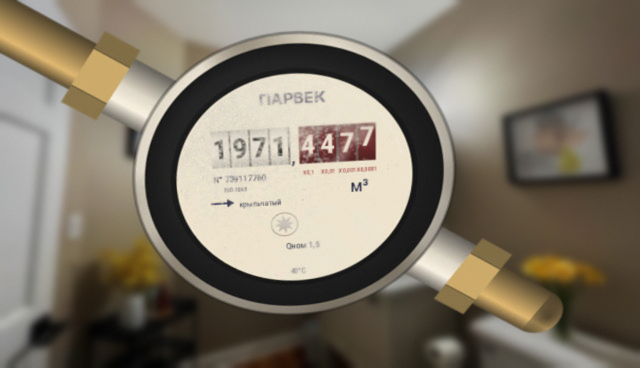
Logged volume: 1971.4477m³
